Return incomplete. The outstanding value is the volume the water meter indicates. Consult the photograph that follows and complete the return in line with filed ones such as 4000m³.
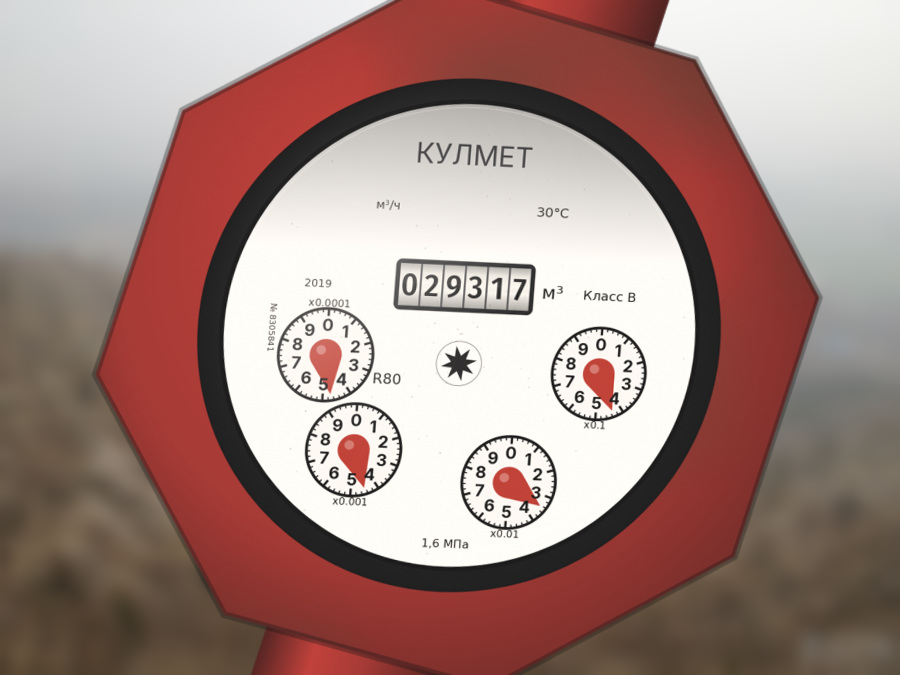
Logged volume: 29317.4344m³
